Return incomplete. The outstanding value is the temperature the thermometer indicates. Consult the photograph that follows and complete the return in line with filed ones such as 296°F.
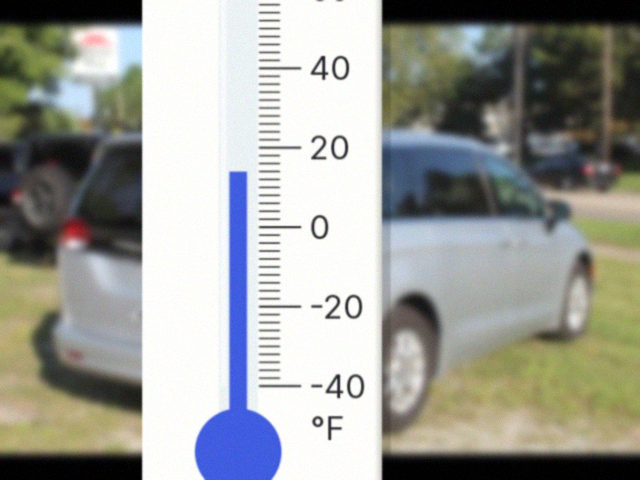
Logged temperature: 14°F
